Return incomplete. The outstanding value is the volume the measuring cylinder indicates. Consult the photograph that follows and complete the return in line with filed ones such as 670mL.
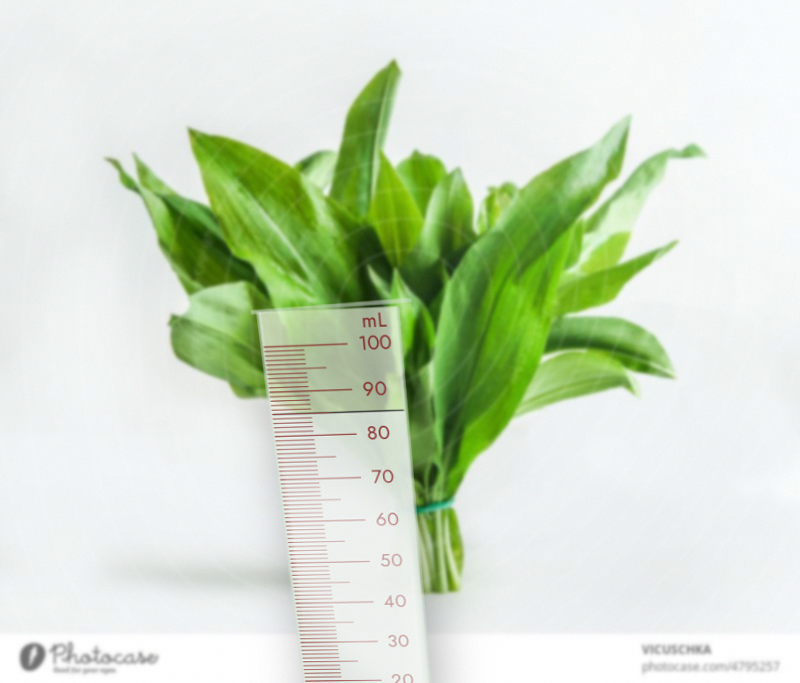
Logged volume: 85mL
